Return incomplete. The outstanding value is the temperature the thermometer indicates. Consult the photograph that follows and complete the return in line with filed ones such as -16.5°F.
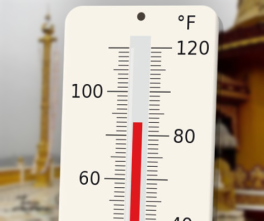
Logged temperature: 86°F
